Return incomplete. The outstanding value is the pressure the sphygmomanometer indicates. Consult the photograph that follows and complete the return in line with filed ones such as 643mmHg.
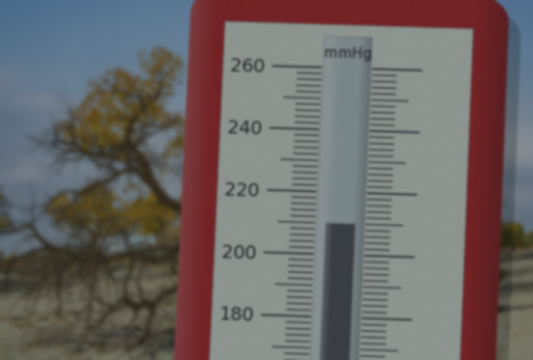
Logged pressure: 210mmHg
